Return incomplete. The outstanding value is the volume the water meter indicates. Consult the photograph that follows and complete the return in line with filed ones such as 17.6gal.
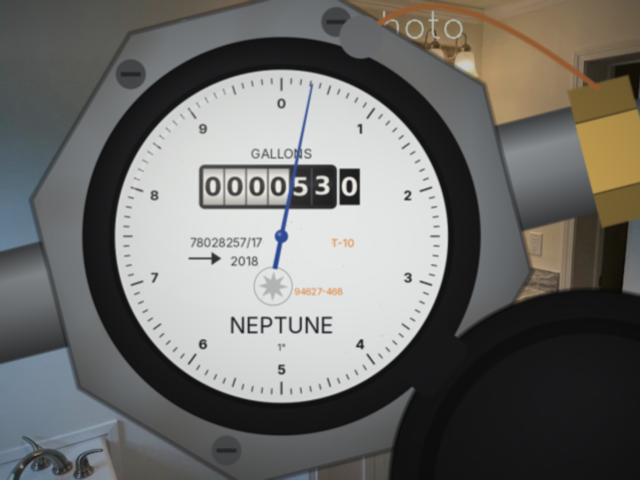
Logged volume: 530.3gal
